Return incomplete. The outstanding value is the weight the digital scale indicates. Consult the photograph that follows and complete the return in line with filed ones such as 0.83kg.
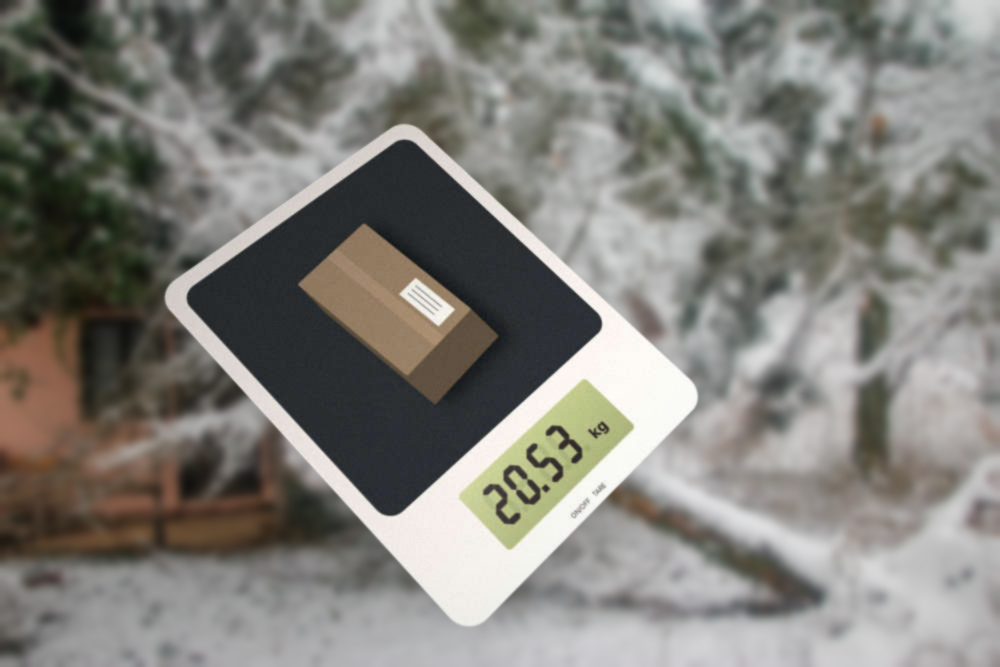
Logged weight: 20.53kg
